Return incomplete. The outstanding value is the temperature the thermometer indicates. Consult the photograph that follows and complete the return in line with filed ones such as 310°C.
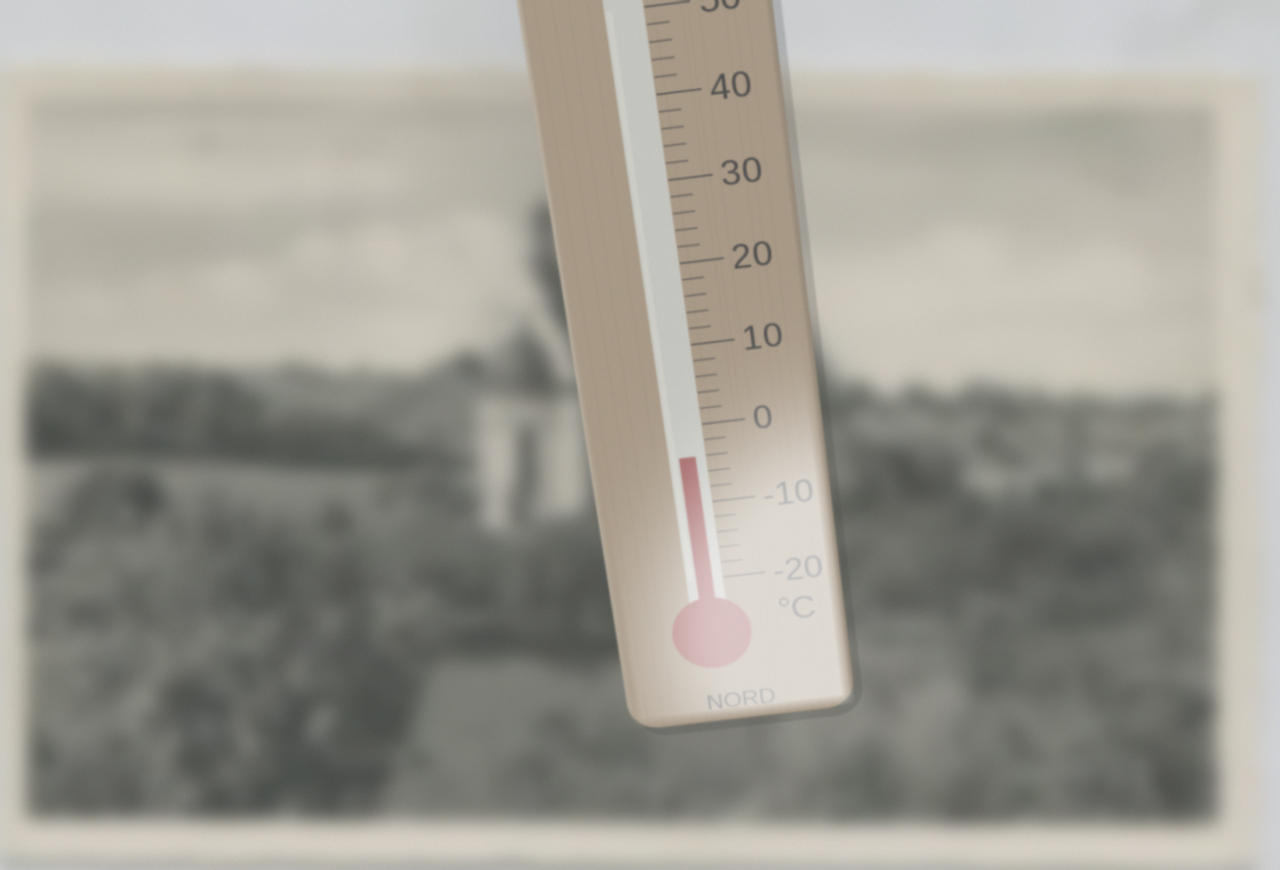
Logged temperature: -4°C
